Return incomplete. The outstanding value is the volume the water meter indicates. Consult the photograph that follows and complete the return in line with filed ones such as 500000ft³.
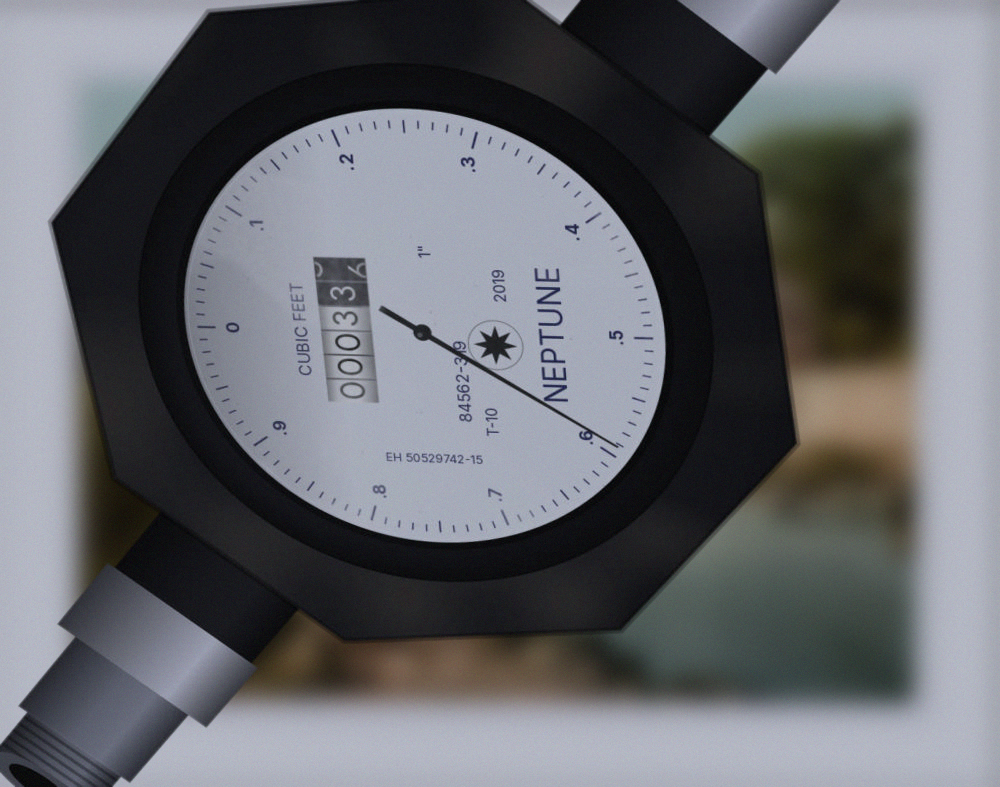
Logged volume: 335.59ft³
